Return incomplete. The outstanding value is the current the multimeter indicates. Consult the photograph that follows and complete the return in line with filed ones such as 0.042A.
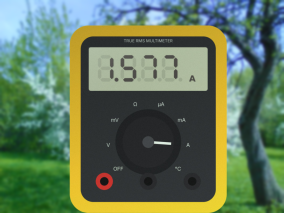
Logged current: 1.577A
